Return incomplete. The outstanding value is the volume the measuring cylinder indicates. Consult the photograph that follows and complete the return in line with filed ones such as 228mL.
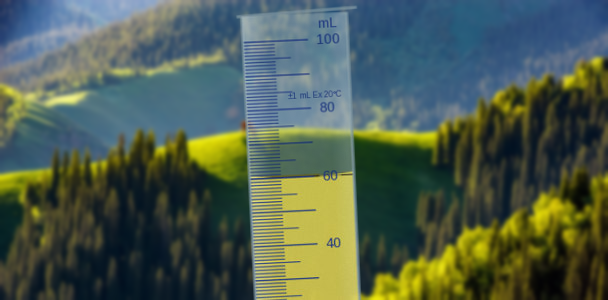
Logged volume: 60mL
